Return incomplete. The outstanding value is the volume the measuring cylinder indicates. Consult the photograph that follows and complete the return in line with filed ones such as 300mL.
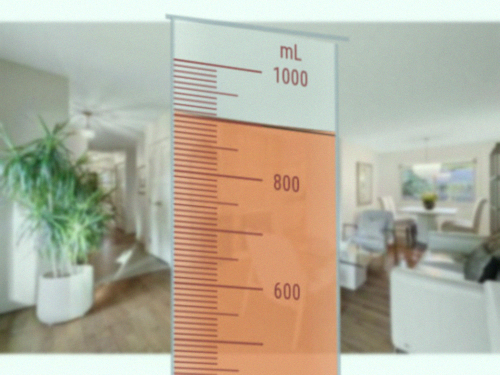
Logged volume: 900mL
